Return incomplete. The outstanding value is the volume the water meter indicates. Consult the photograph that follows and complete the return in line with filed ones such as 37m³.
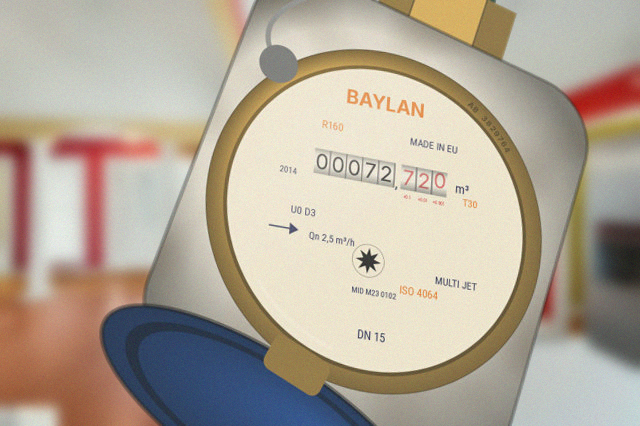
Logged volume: 72.720m³
